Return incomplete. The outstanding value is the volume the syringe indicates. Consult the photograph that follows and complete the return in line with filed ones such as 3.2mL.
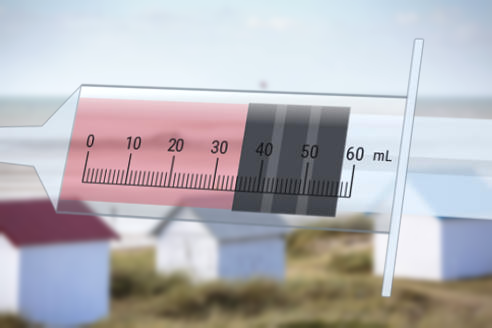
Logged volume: 35mL
